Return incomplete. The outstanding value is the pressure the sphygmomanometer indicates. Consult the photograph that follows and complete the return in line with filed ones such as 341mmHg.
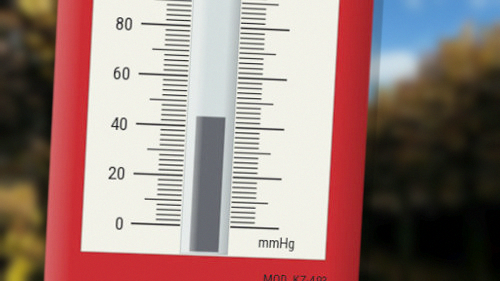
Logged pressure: 44mmHg
